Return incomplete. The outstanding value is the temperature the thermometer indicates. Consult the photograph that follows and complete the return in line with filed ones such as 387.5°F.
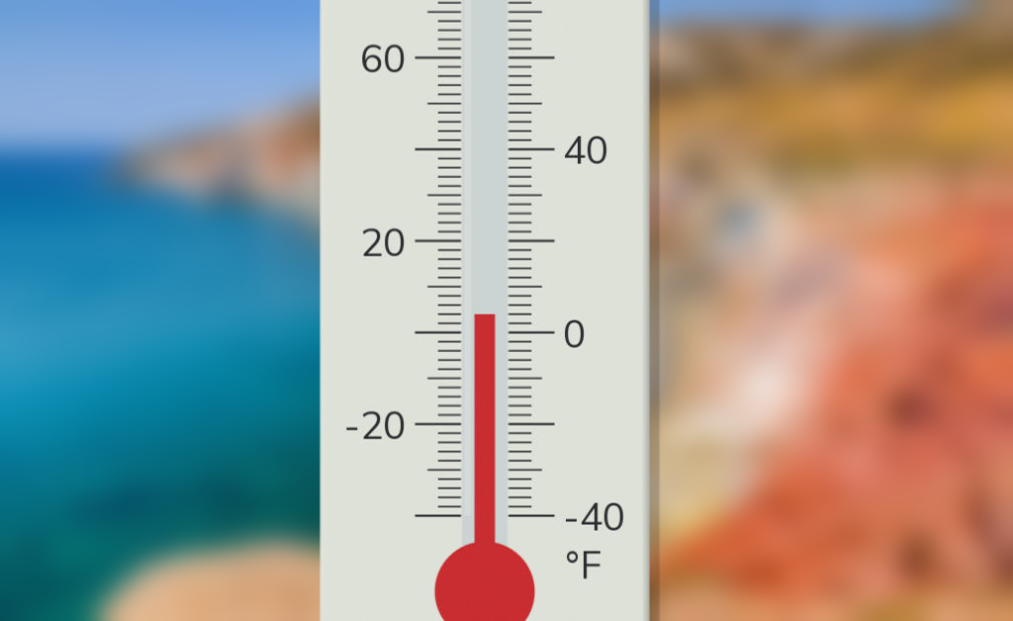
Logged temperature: 4°F
